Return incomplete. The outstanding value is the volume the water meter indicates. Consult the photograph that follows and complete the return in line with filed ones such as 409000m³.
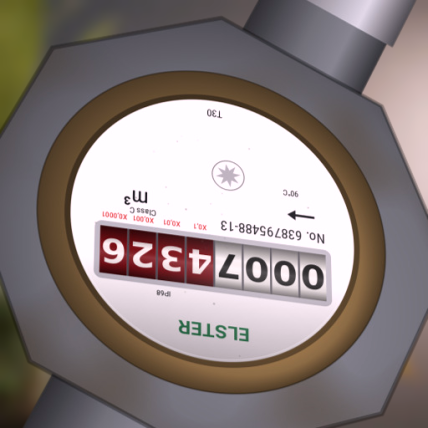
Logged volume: 7.4326m³
